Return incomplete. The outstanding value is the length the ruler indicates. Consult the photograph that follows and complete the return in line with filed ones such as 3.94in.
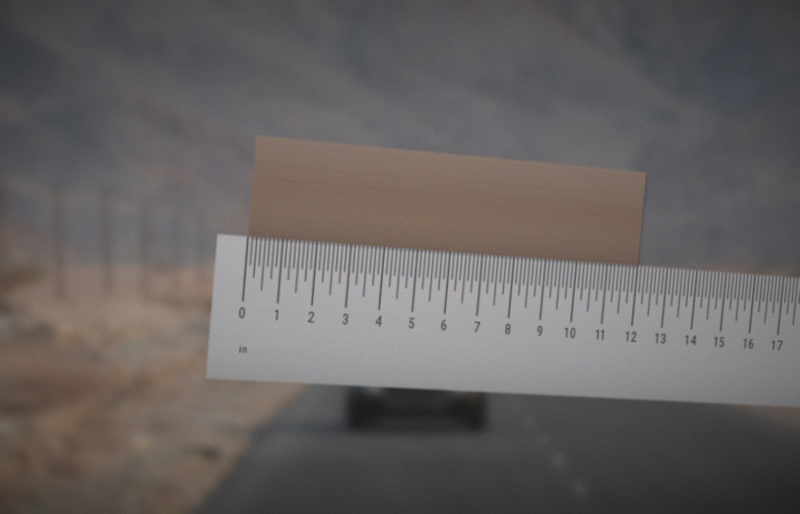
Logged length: 12in
